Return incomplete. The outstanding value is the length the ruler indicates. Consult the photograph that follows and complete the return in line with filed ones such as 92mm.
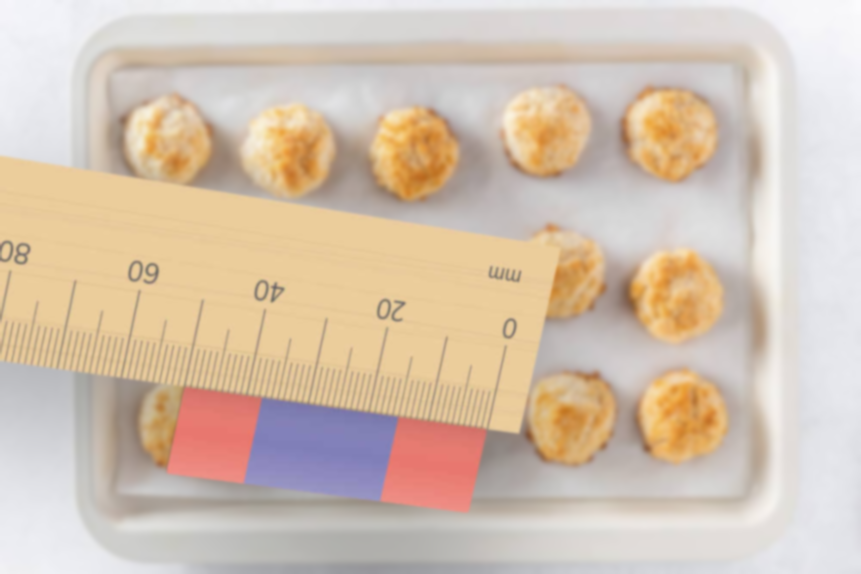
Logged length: 50mm
